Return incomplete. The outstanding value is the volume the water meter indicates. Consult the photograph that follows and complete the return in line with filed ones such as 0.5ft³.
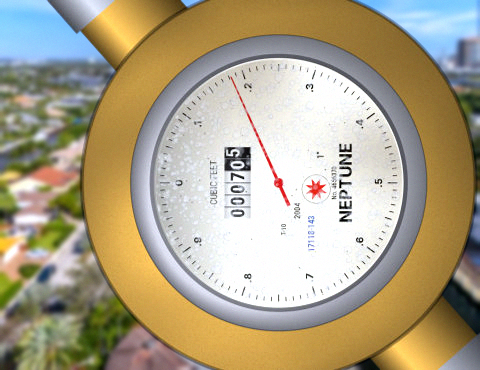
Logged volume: 705.18ft³
